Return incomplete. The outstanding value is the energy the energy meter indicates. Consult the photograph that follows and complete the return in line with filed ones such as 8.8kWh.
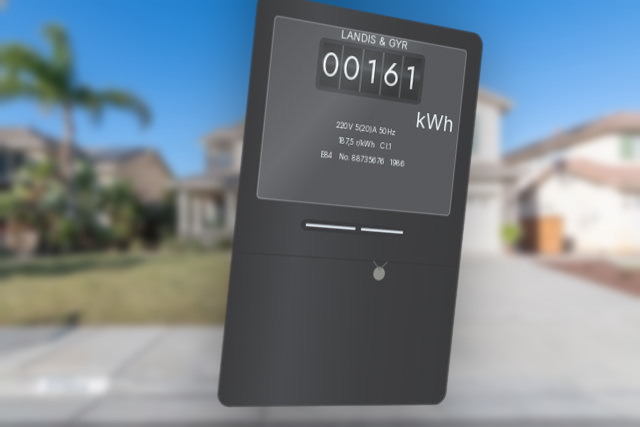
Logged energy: 161kWh
